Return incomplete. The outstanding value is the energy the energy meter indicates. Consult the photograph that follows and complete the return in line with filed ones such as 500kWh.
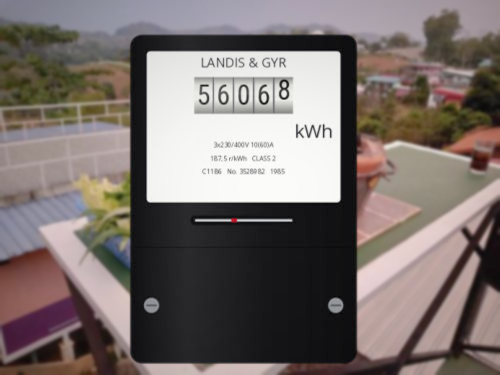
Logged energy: 56068kWh
